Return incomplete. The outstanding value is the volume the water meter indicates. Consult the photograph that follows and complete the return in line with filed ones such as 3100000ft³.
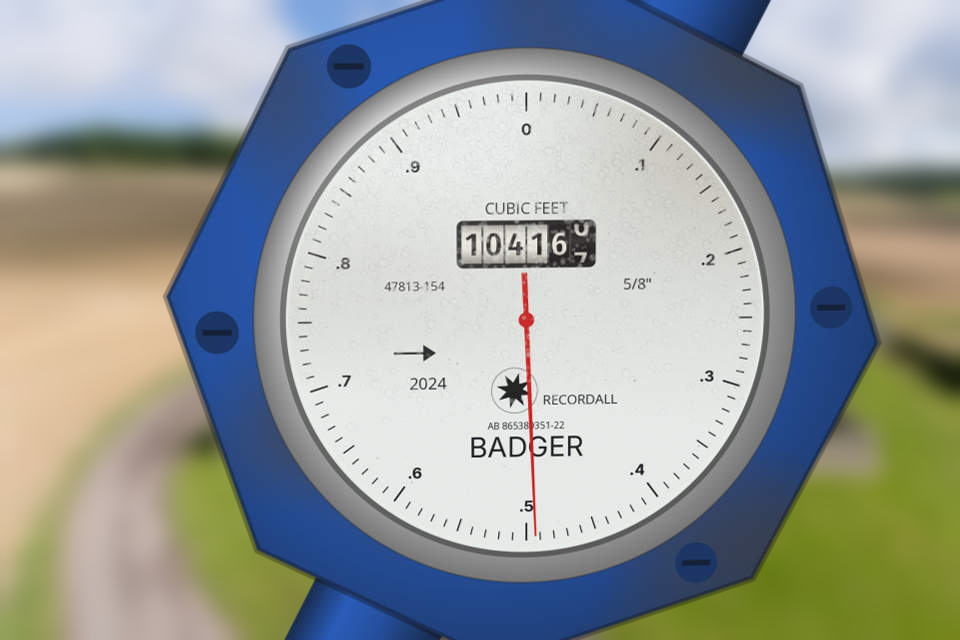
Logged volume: 104166.49ft³
